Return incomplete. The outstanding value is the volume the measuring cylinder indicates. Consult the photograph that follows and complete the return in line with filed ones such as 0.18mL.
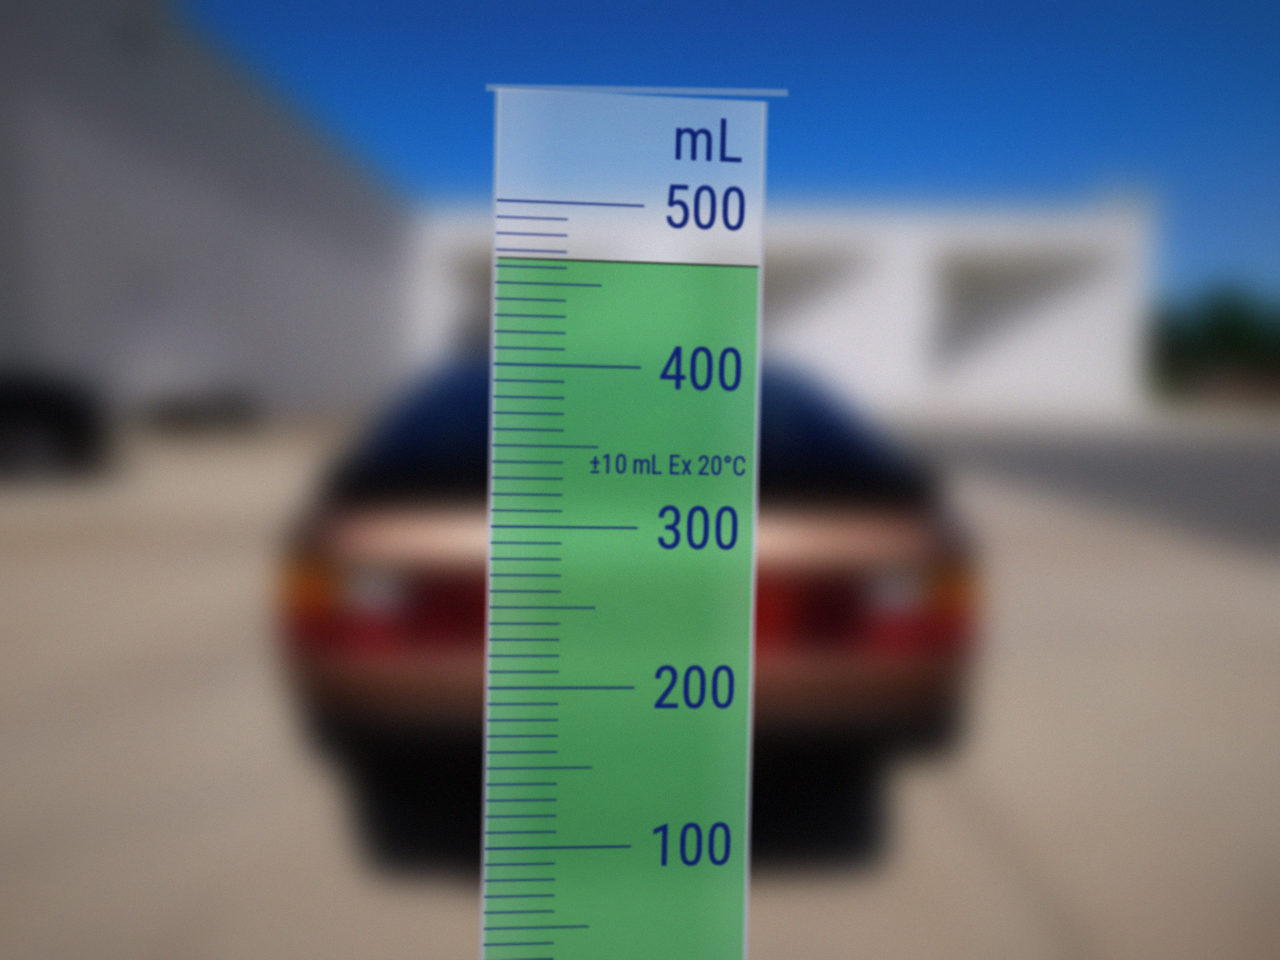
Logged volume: 465mL
